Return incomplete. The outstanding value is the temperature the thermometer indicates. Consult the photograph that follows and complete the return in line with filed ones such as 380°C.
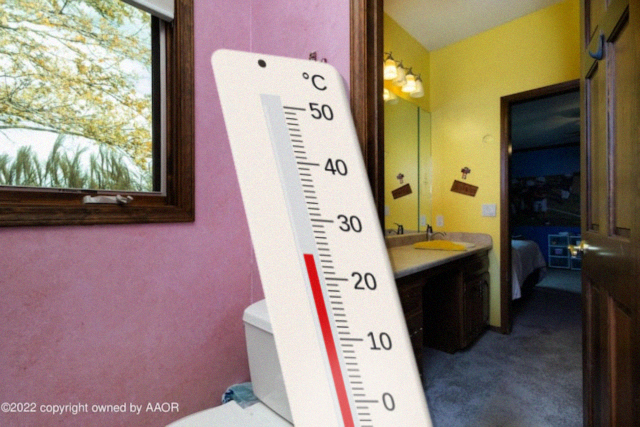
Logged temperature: 24°C
